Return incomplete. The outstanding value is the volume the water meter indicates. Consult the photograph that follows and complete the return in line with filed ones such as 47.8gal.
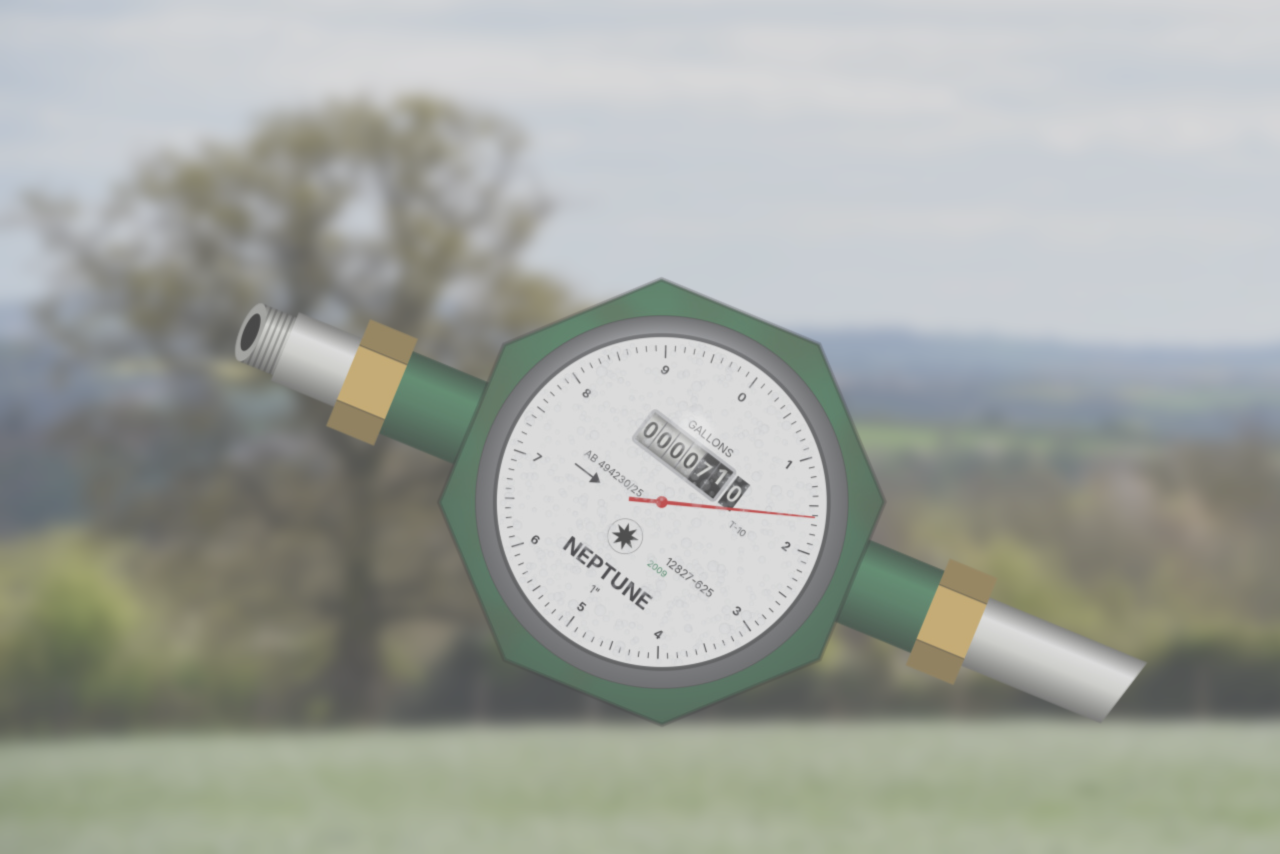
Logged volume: 711.6gal
